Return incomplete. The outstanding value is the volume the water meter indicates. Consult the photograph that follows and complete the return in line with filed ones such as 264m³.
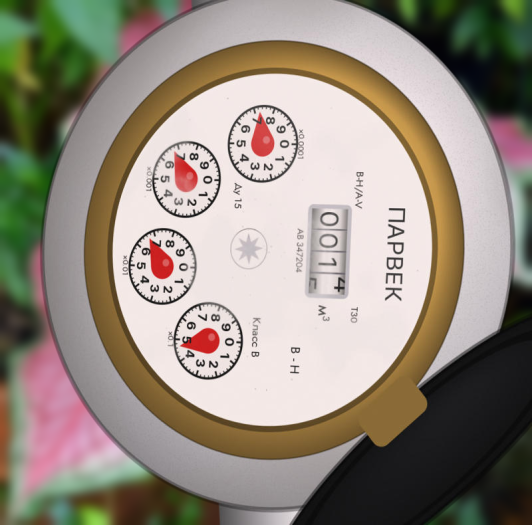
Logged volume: 14.4667m³
